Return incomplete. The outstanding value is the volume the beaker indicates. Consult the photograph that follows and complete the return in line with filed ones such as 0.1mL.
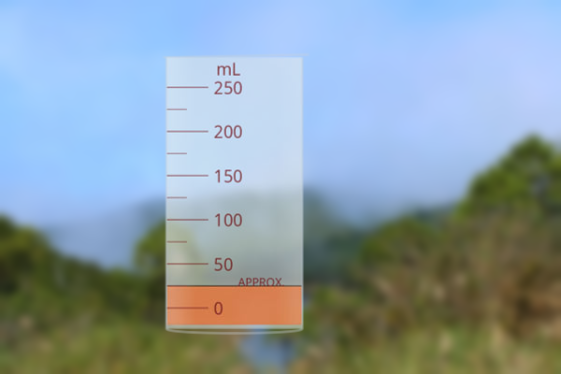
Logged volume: 25mL
